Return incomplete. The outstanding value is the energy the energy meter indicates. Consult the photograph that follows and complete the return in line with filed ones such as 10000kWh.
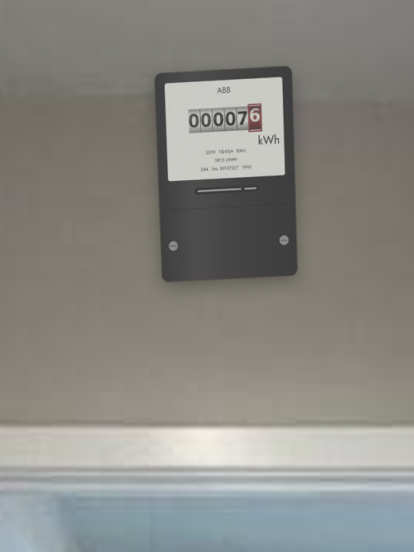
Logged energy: 7.6kWh
